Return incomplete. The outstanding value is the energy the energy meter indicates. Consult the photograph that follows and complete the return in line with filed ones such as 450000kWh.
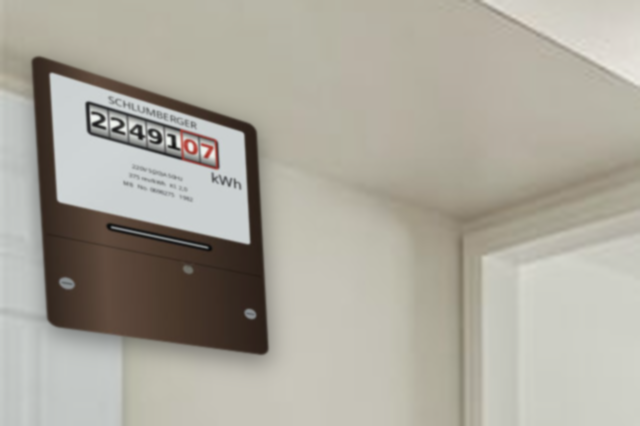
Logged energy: 22491.07kWh
